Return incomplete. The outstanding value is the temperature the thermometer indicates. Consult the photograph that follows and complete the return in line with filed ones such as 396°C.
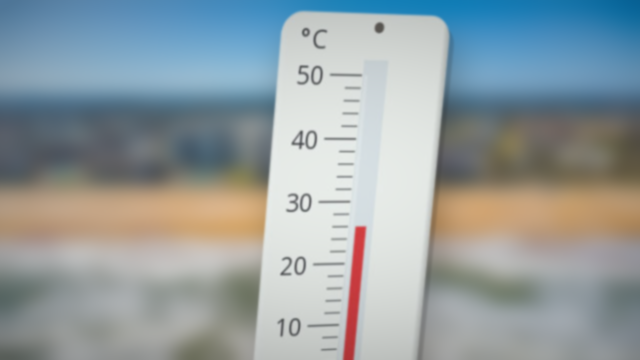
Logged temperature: 26°C
